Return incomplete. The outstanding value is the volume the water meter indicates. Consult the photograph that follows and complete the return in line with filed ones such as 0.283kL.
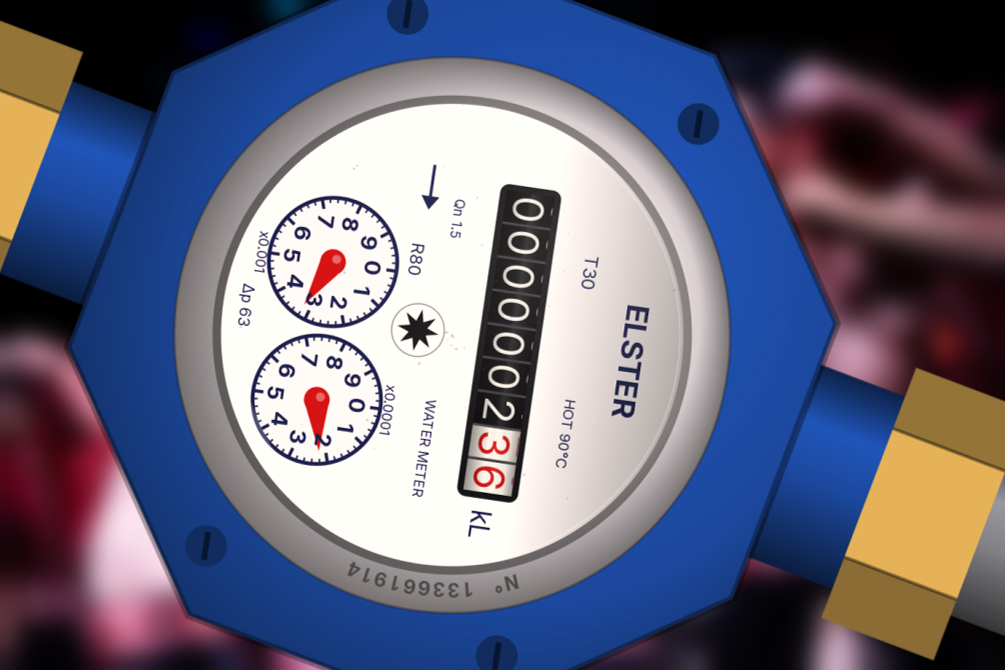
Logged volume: 2.3632kL
